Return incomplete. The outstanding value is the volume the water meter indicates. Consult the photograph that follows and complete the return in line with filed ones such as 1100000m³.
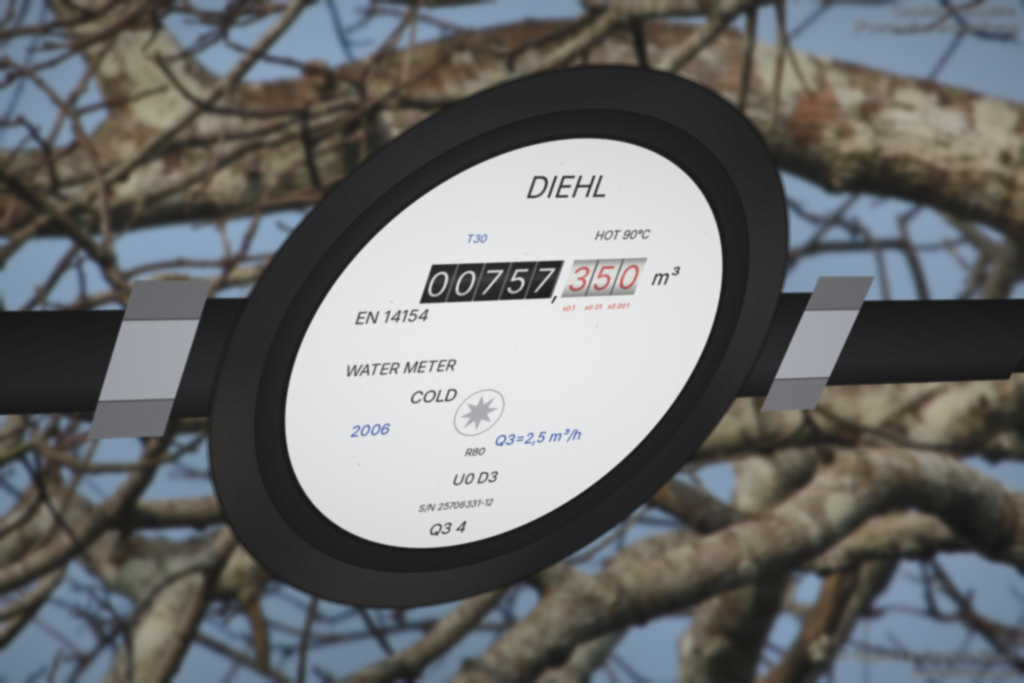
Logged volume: 757.350m³
